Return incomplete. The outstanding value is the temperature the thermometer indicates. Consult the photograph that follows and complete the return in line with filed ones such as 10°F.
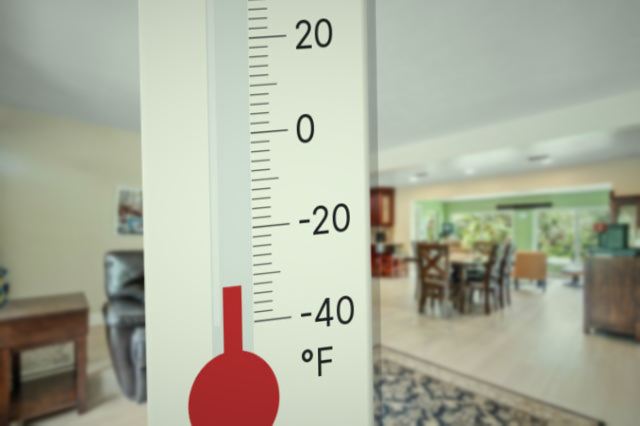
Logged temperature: -32°F
